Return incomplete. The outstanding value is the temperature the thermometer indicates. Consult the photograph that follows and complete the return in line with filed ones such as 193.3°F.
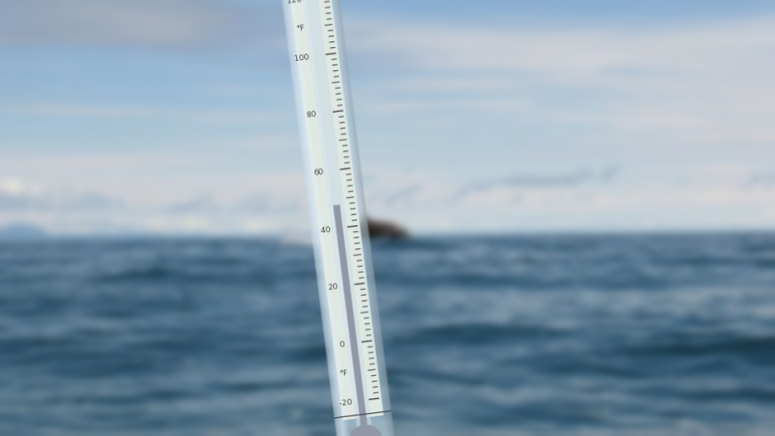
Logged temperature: 48°F
